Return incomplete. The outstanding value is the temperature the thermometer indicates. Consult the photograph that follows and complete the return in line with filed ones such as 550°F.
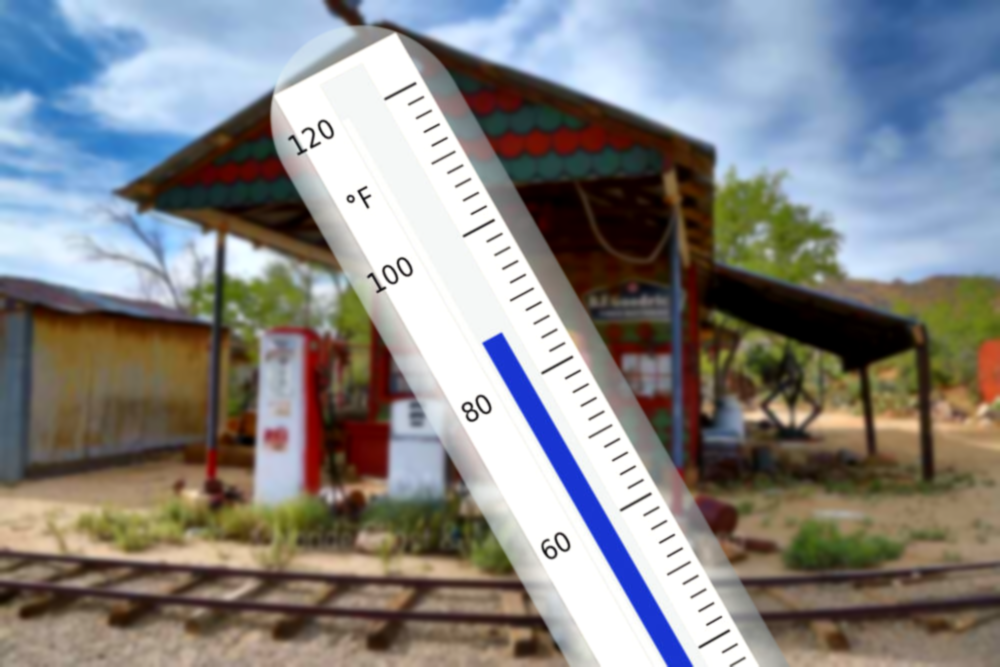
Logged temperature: 87°F
